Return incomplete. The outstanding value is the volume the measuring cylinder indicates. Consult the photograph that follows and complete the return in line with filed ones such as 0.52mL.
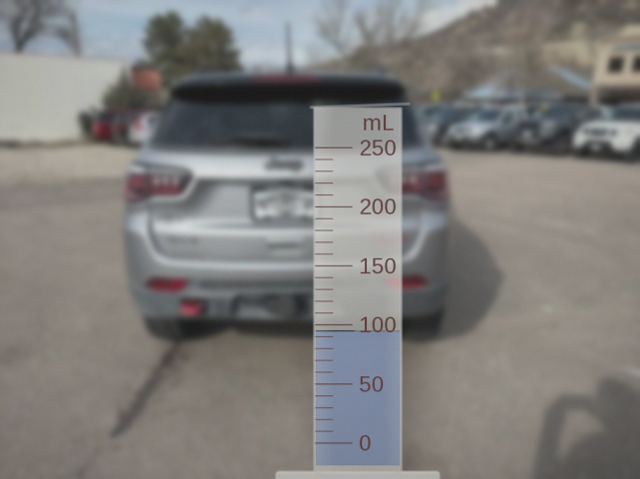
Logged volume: 95mL
